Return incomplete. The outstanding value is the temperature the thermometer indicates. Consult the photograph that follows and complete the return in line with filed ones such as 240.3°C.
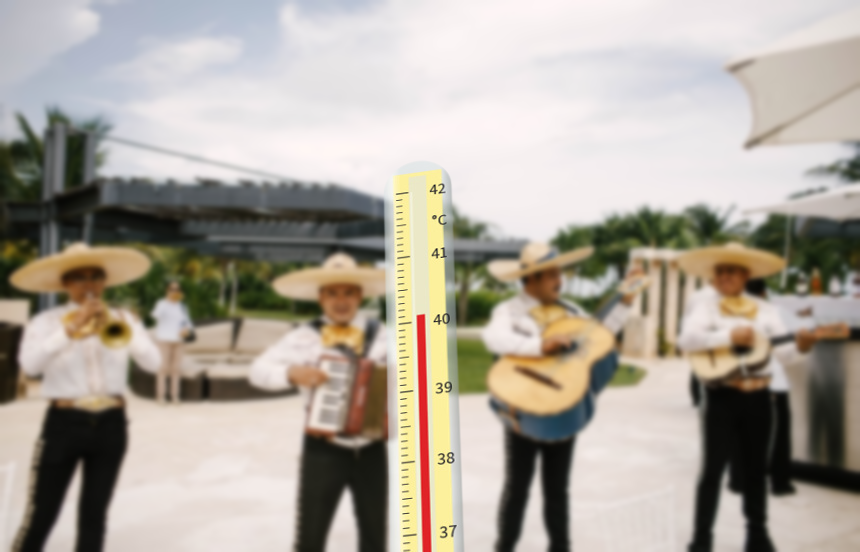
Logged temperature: 40.1°C
